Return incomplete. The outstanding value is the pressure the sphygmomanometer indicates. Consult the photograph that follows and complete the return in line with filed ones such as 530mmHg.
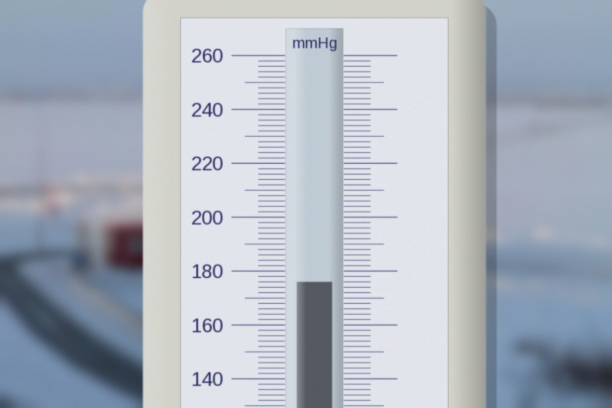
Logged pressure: 176mmHg
